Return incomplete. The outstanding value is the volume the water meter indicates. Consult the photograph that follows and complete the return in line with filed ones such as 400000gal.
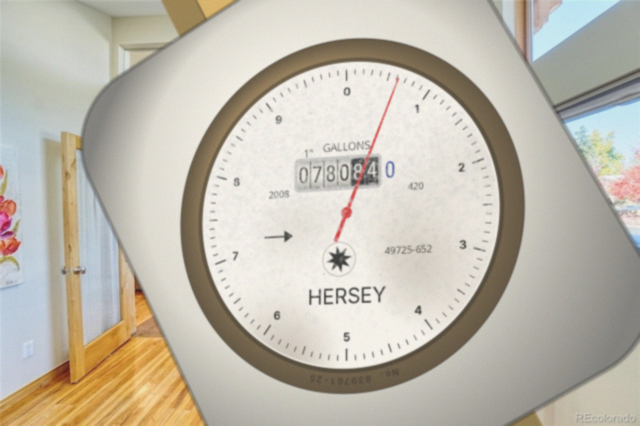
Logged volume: 780840.6gal
